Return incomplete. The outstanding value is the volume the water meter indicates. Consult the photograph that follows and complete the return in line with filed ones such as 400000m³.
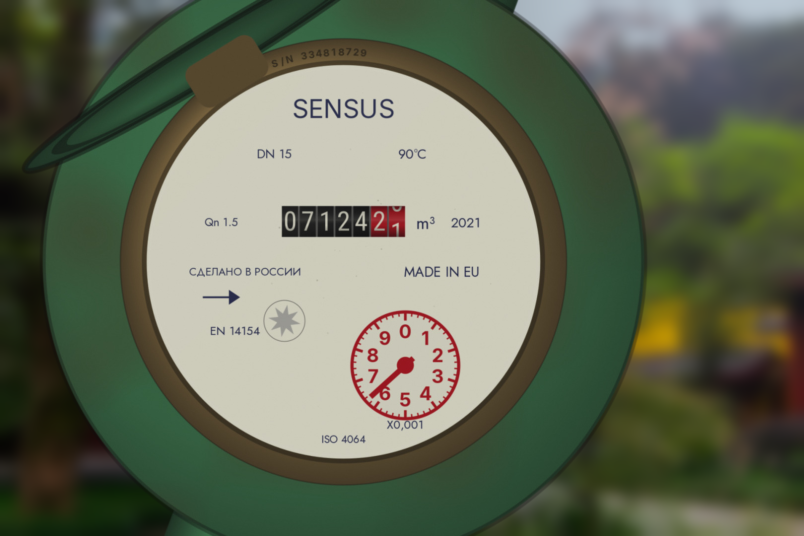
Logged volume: 7124.206m³
